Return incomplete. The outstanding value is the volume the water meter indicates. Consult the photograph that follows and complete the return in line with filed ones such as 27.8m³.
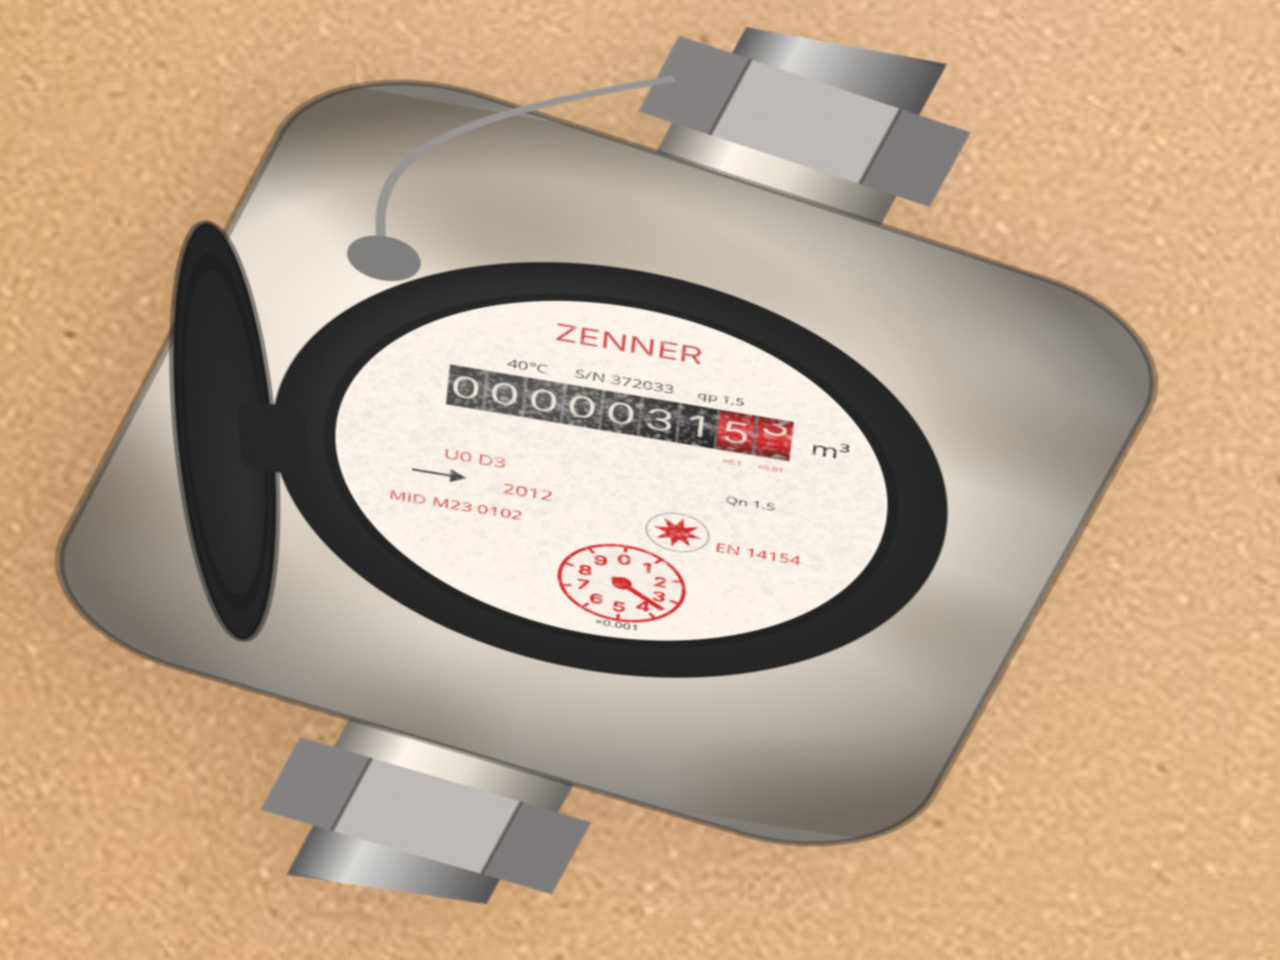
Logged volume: 31.533m³
